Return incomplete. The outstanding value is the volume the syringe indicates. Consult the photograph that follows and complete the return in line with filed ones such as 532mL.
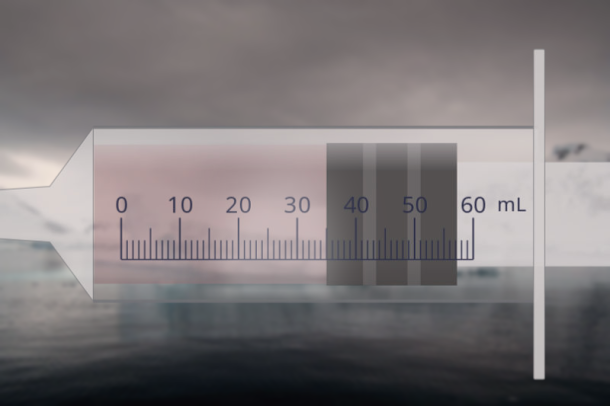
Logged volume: 35mL
